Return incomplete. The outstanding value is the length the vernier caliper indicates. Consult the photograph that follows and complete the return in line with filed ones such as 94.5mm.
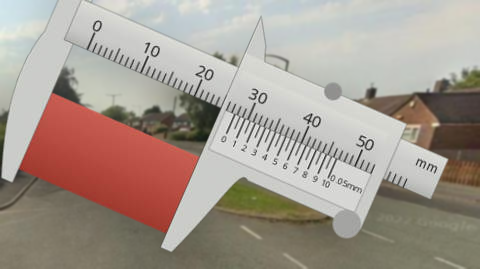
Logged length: 27.6mm
